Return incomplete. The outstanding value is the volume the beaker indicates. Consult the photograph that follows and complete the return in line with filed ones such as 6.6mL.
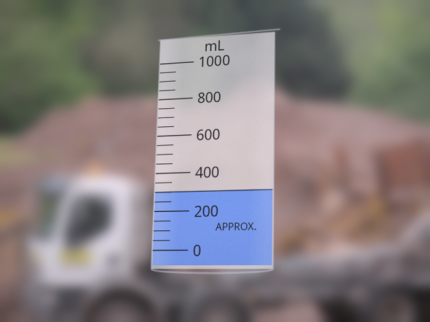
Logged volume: 300mL
